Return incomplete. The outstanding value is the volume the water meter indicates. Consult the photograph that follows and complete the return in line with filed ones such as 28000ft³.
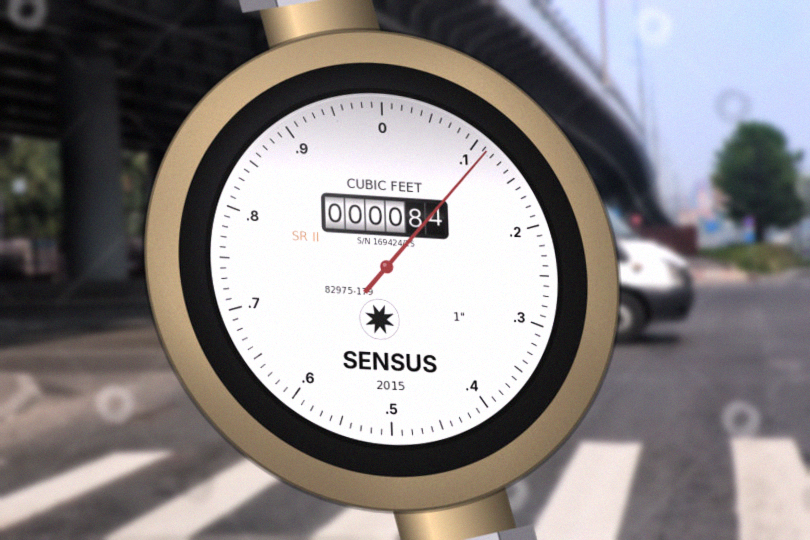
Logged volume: 84.11ft³
